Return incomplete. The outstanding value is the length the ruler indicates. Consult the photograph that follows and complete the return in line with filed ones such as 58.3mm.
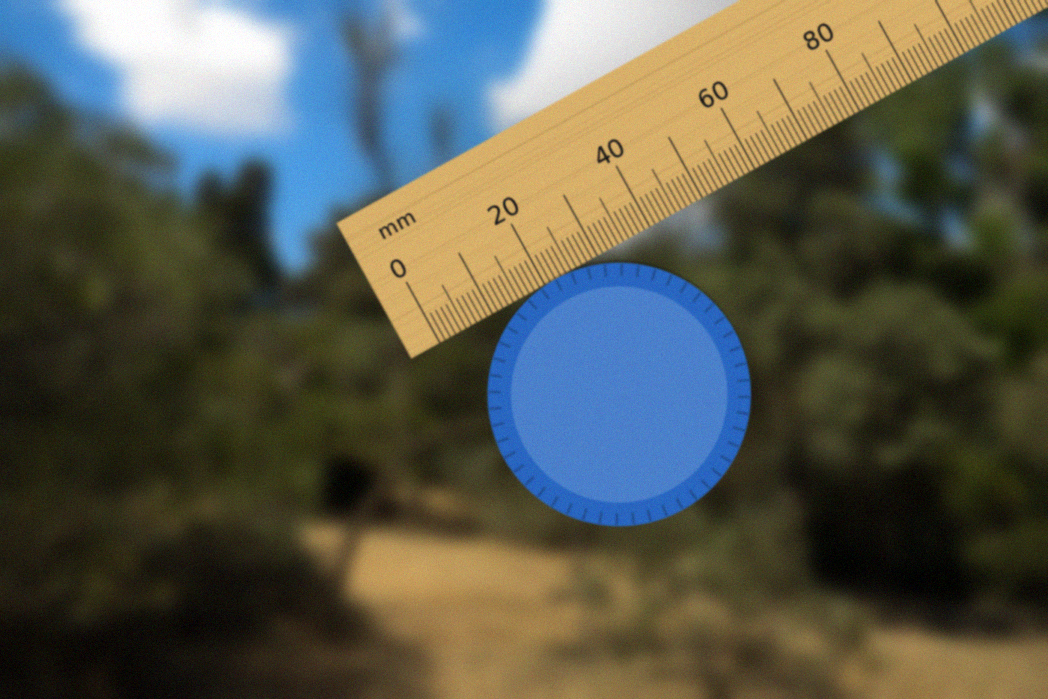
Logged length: 44mm
